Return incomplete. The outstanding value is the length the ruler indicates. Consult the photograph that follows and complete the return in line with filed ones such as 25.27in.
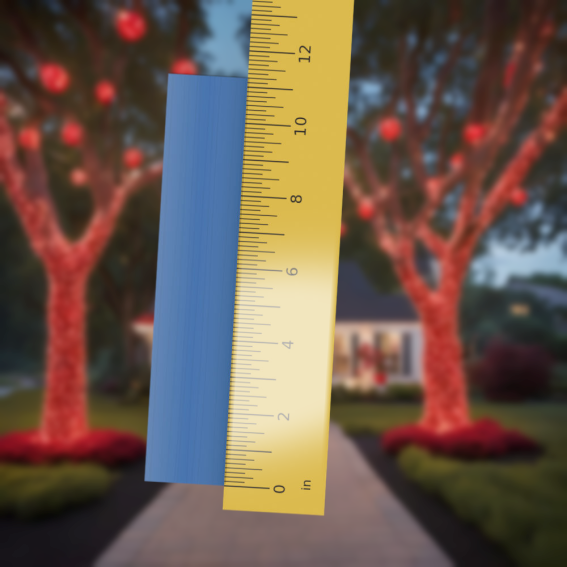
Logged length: 11.25in
